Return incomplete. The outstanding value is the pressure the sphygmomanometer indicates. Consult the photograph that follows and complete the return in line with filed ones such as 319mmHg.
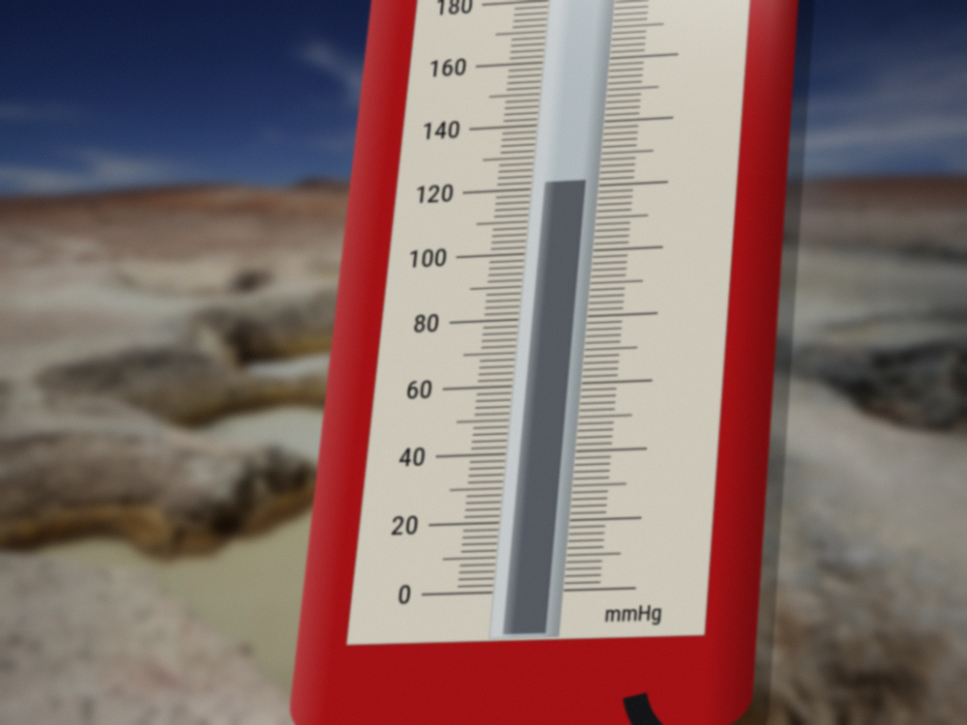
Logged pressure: 122mmHg
